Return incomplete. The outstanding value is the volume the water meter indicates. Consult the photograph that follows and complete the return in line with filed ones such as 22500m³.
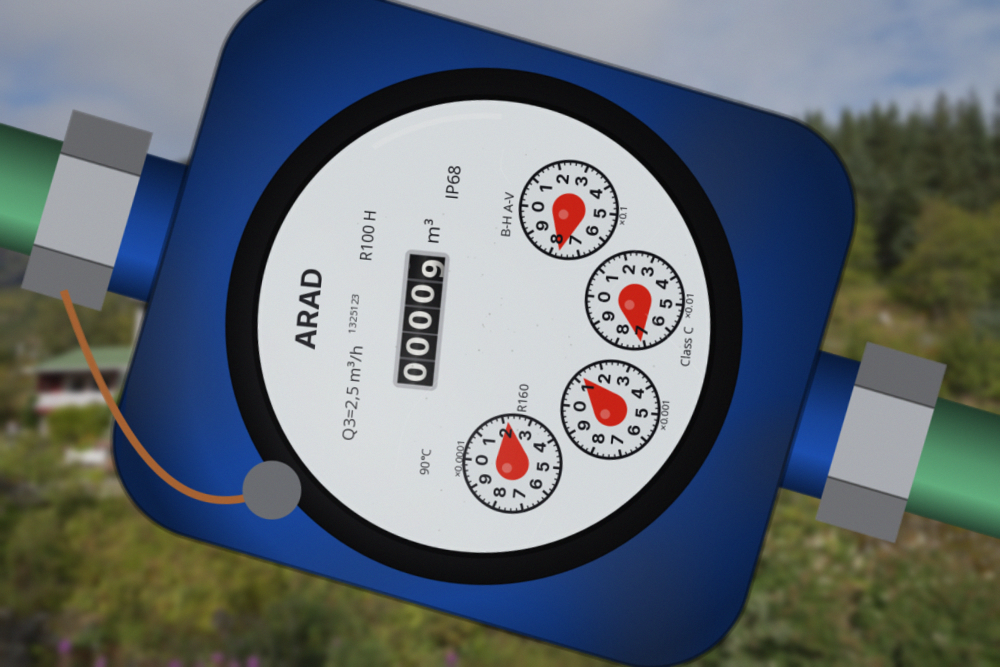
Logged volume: 8.7712m³
